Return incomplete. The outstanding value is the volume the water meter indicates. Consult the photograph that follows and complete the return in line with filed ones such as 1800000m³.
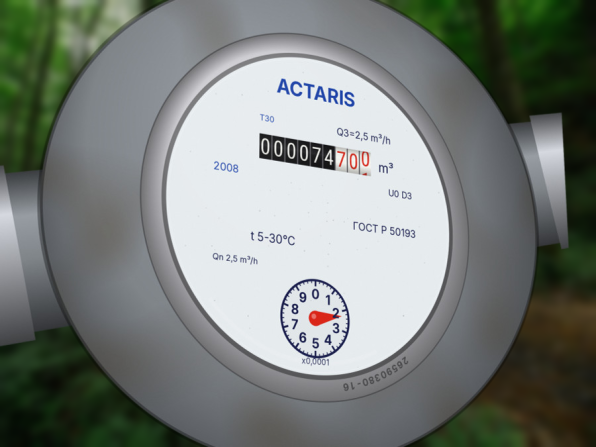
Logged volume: 74.7002m³
